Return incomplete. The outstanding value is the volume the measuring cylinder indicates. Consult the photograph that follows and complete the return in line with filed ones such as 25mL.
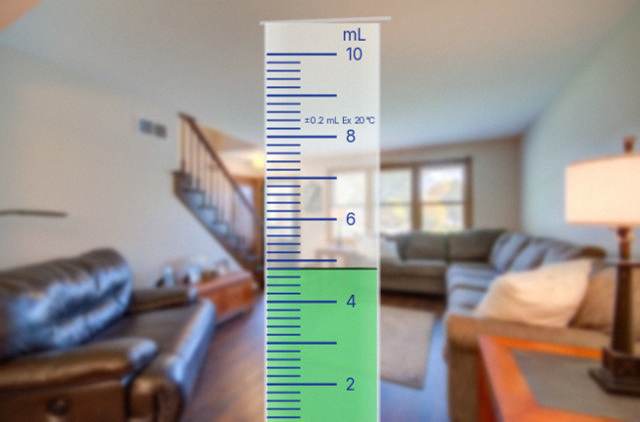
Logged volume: 4.8mL
